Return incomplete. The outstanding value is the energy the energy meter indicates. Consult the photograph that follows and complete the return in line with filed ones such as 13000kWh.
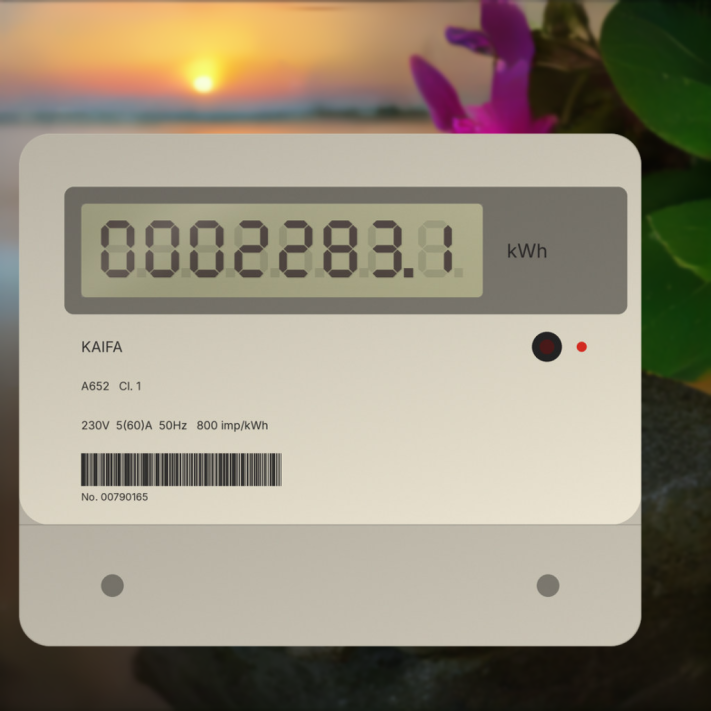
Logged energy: 2283.1kWh
